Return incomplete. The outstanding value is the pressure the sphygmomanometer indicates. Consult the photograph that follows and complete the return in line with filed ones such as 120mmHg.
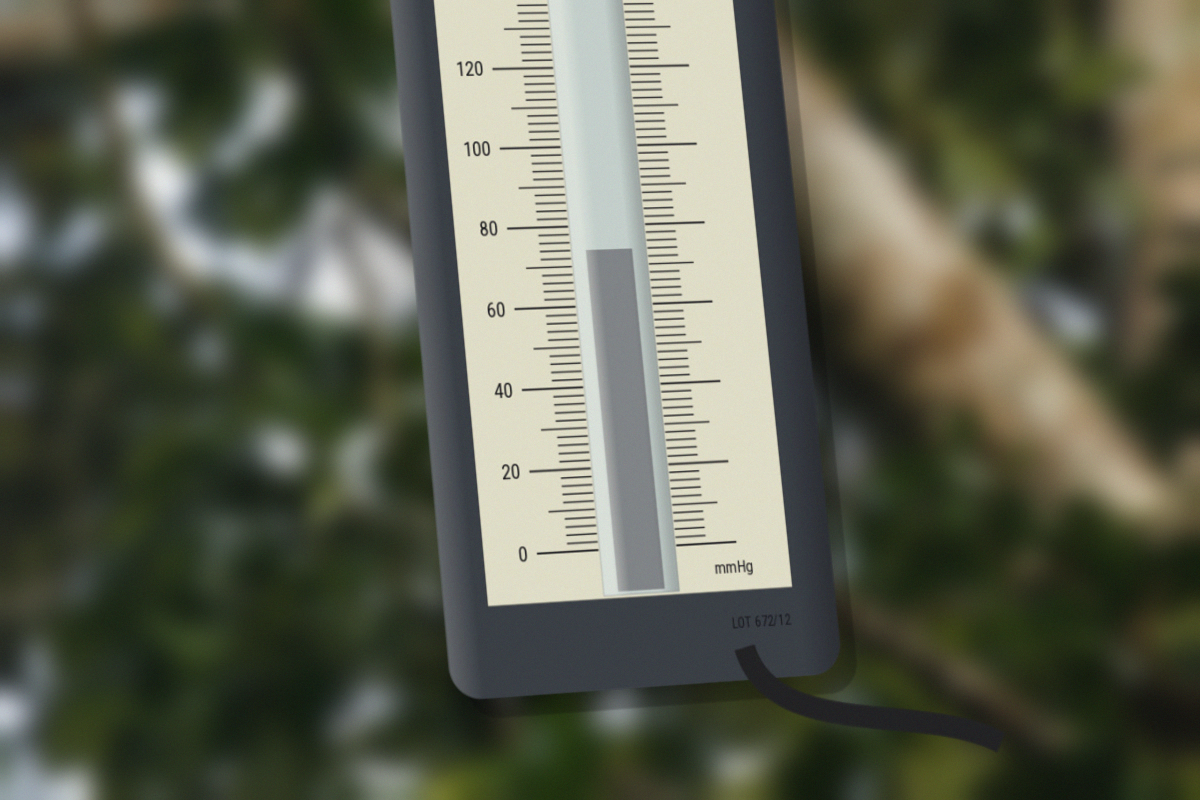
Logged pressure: 74mmHg
